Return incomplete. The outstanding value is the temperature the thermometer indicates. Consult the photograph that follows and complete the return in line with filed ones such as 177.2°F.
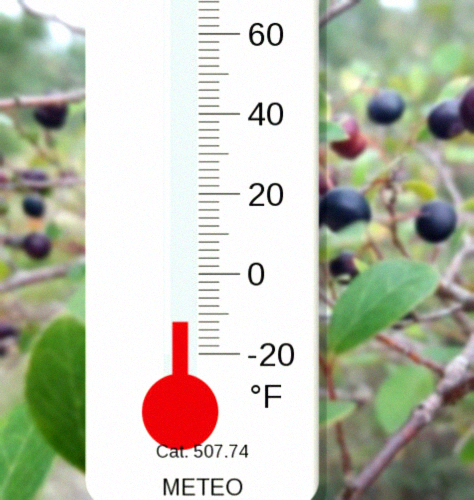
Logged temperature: -12°F
